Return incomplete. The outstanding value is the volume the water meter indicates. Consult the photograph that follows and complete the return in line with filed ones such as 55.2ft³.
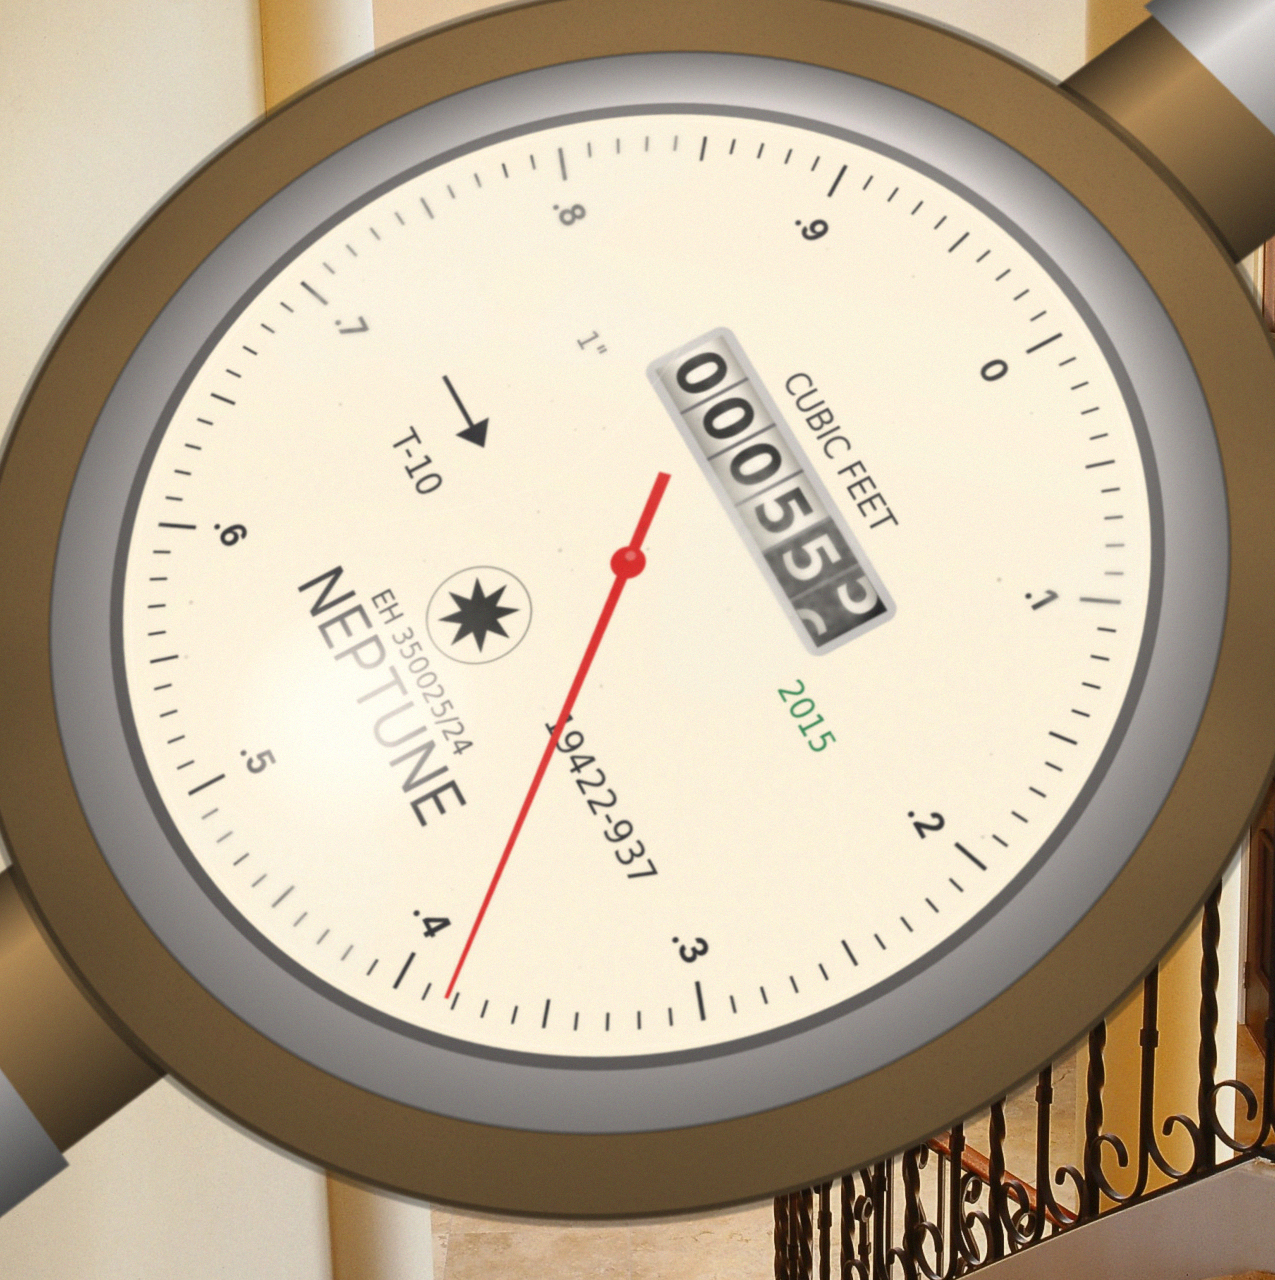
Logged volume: 555.38ft³
